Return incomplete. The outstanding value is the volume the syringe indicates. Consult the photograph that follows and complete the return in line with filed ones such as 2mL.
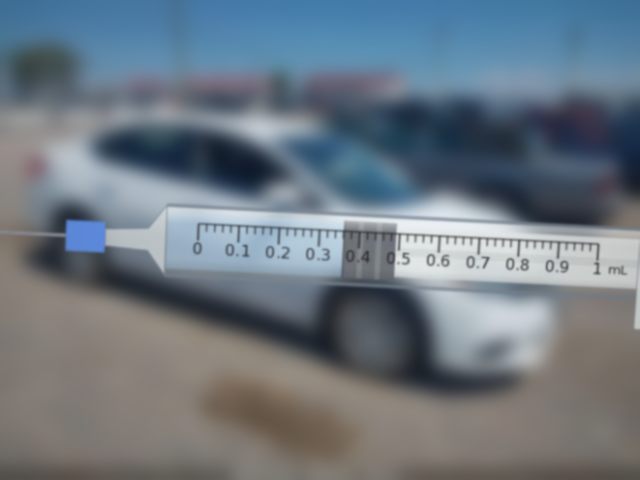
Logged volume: 0.36mL
